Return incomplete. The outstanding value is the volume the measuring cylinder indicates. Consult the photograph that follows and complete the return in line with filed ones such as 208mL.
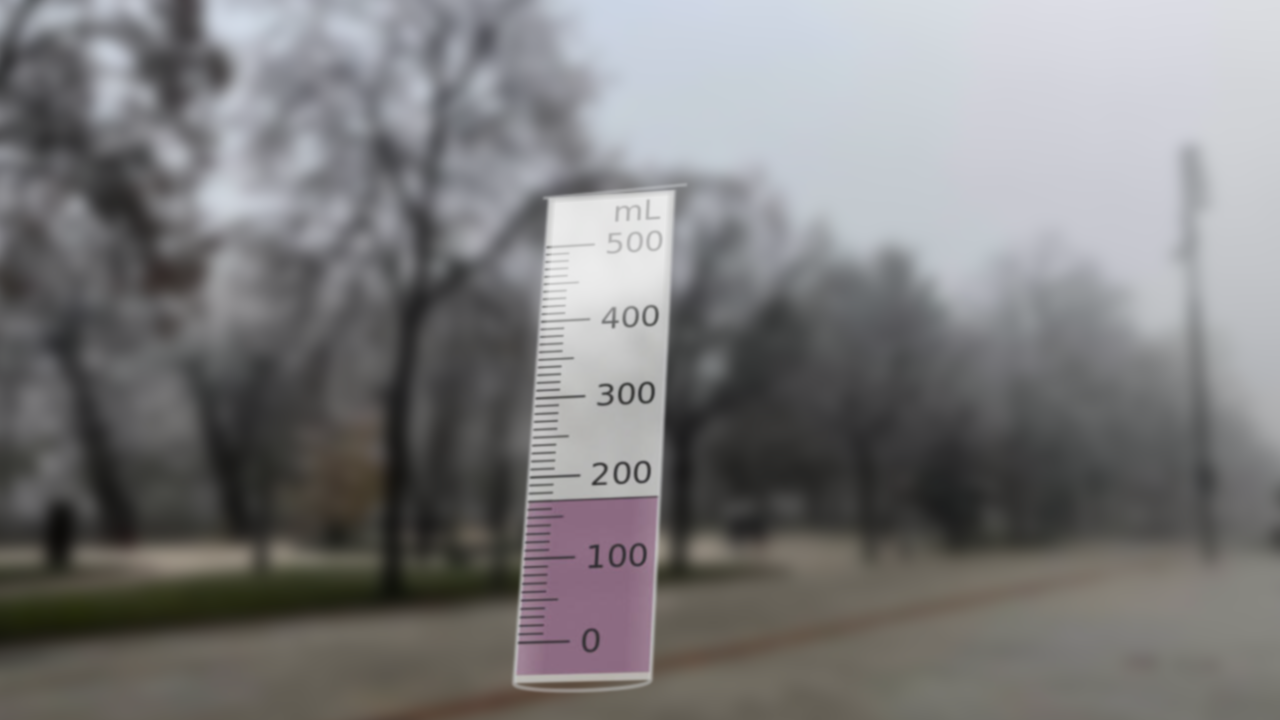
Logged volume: 170mL
